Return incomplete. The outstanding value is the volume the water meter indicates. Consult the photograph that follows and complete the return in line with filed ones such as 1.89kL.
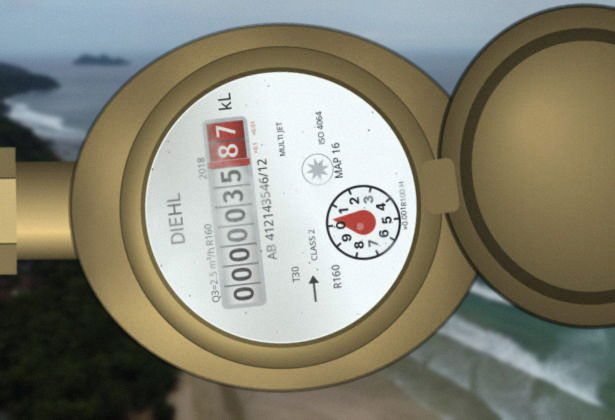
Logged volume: 35.870kL
